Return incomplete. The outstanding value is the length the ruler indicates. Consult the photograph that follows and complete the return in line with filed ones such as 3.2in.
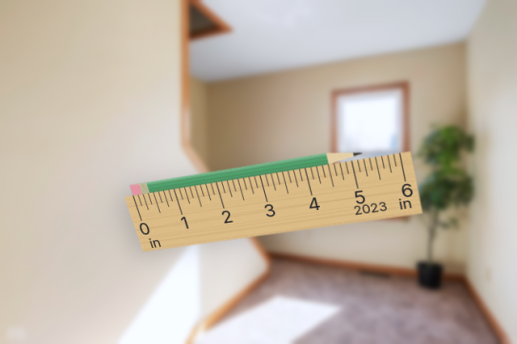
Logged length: 5.25in
